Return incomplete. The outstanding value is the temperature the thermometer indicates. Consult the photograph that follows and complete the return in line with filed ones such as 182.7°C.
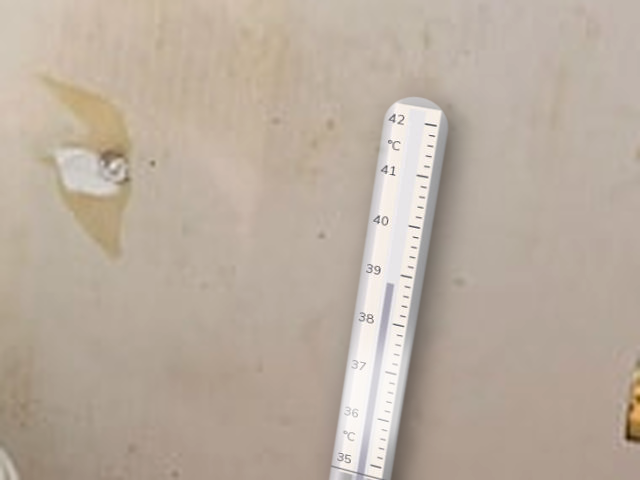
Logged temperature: 38.8°C
